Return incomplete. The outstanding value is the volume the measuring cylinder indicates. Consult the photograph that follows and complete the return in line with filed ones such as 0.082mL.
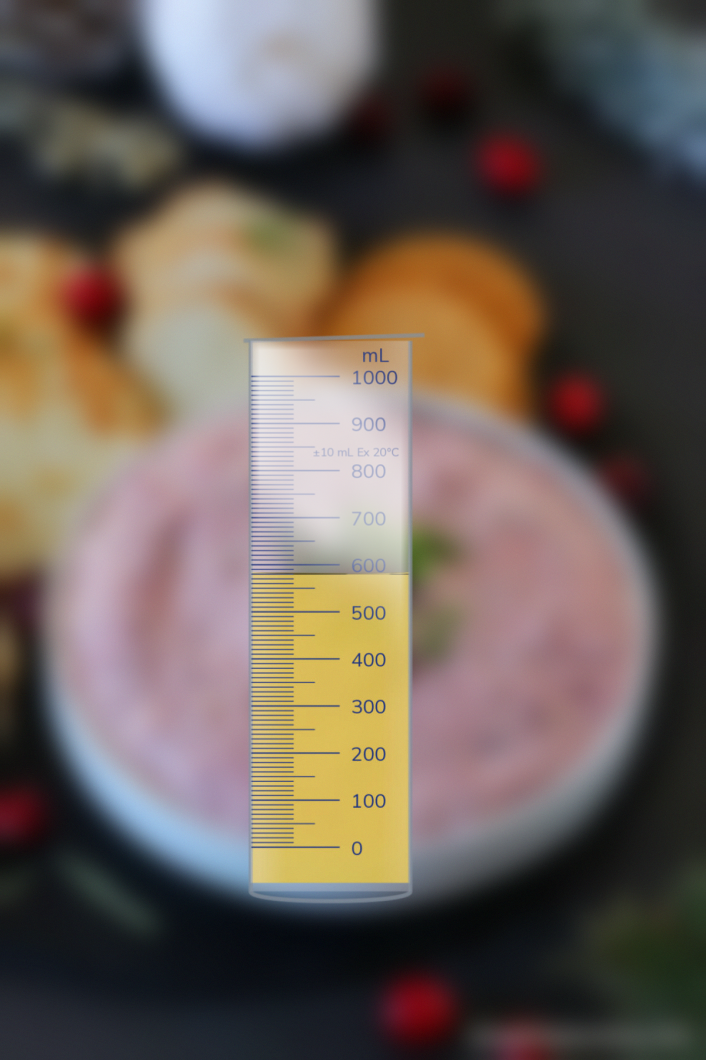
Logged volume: 580mL
